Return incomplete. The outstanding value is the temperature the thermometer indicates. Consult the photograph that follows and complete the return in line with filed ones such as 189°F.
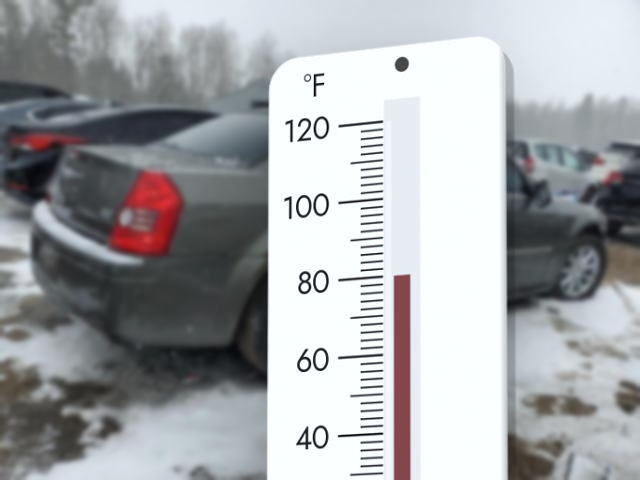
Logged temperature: 80°F
